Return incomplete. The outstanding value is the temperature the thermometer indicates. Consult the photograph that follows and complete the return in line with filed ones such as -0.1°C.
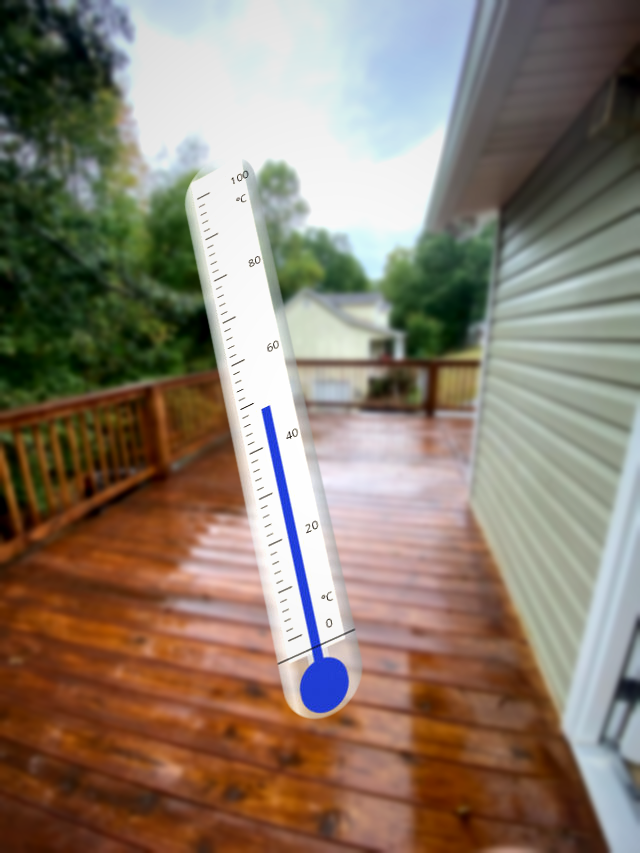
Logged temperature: 48°C
